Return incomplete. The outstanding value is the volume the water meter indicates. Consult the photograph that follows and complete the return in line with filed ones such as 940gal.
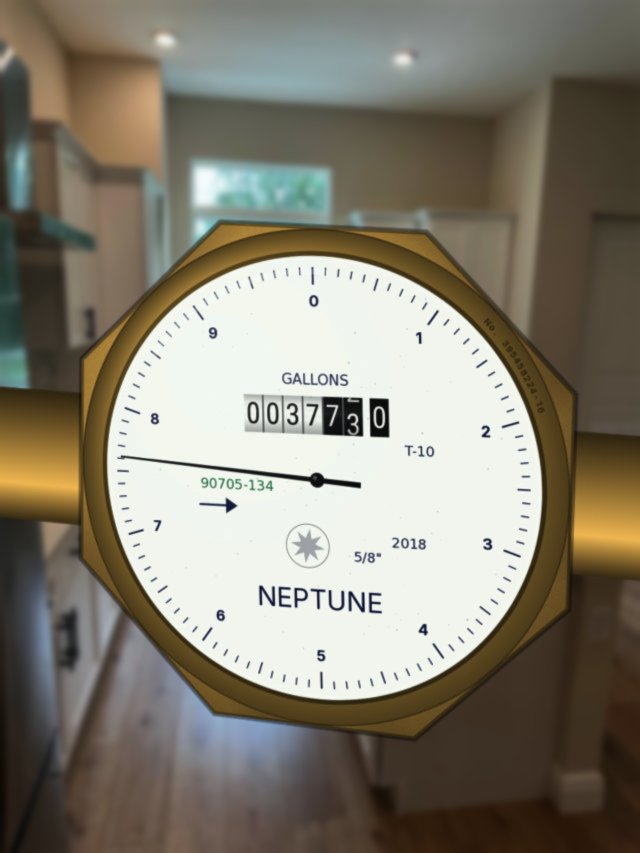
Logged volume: 37727.6gal
